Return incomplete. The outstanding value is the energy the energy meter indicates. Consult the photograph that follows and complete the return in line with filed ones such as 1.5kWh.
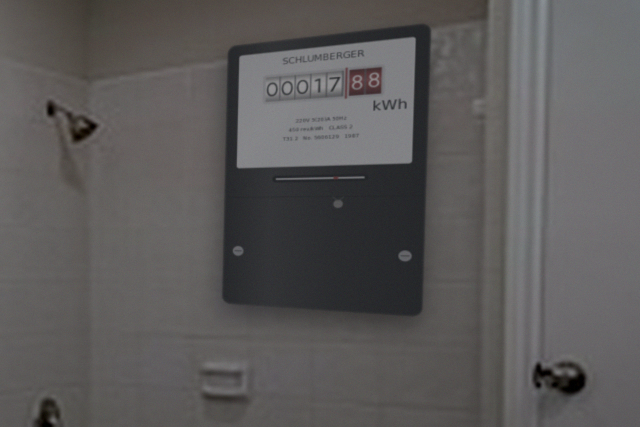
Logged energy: 17.88kWh
